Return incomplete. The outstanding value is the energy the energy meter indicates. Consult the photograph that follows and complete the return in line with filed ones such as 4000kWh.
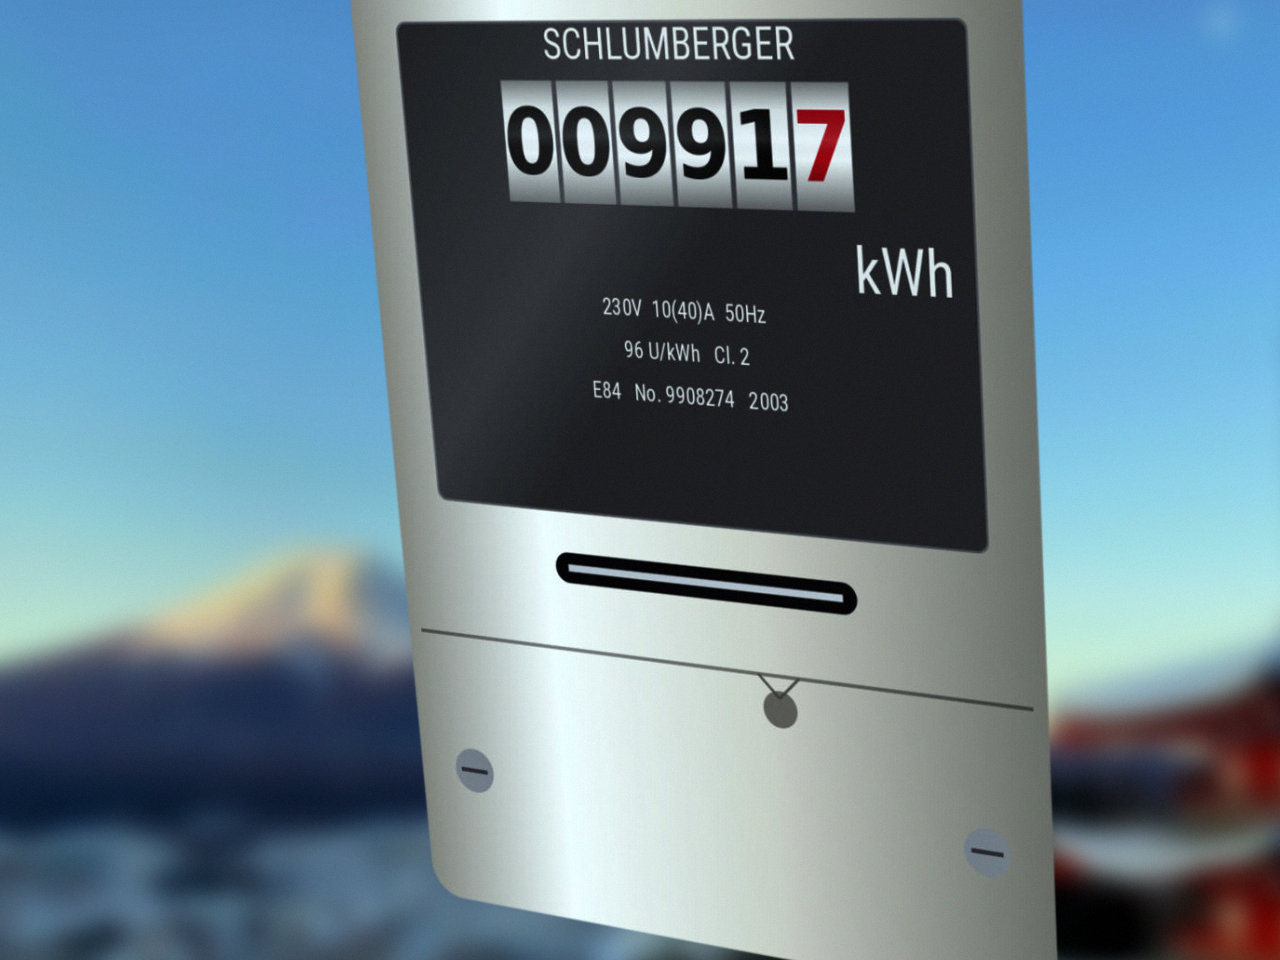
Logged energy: 991.7kWh
